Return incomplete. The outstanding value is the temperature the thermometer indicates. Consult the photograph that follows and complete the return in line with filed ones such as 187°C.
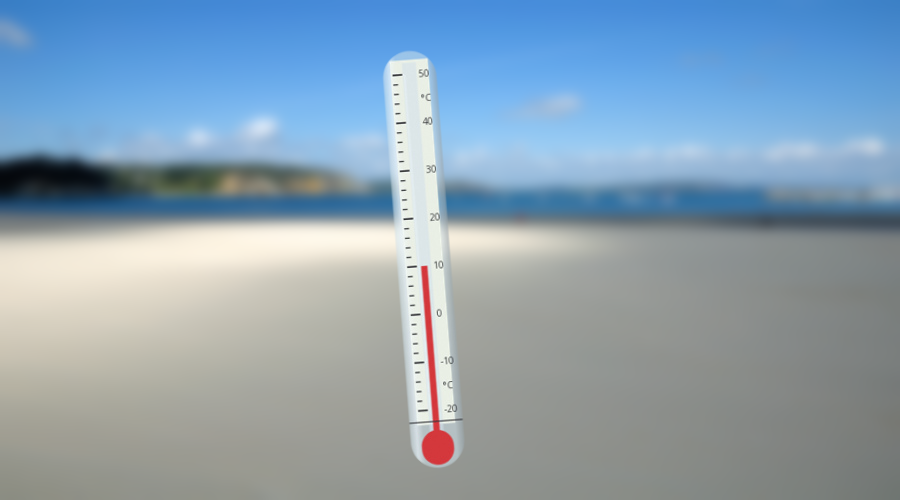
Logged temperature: 10°C
